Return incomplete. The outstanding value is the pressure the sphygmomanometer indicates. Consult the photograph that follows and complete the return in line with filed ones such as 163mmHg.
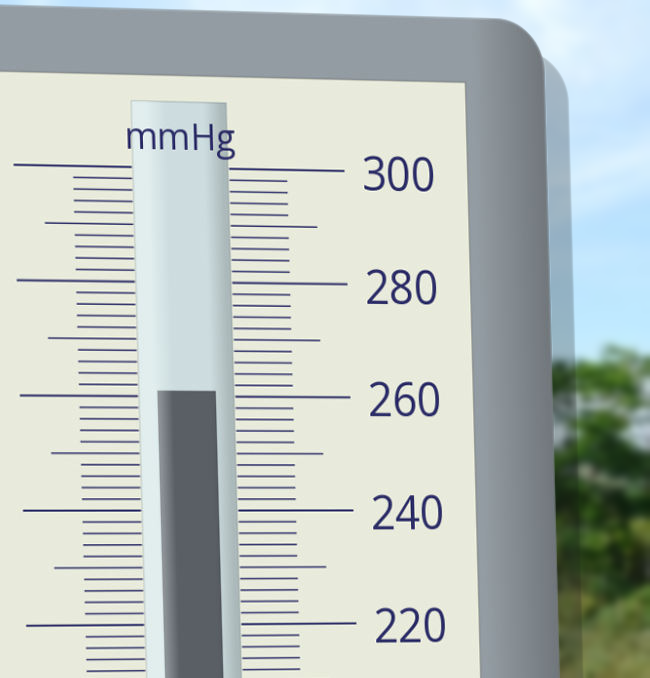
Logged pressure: 261mmHg
